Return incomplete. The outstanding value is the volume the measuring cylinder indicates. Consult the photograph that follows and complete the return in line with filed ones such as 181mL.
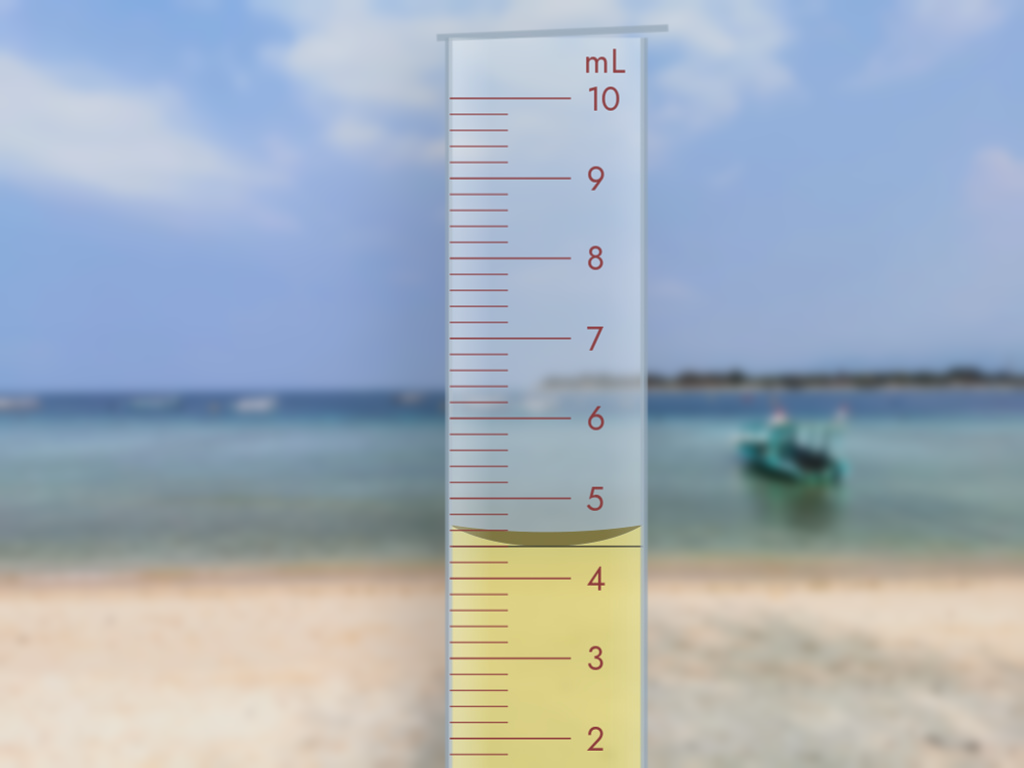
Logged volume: 4.4mL
